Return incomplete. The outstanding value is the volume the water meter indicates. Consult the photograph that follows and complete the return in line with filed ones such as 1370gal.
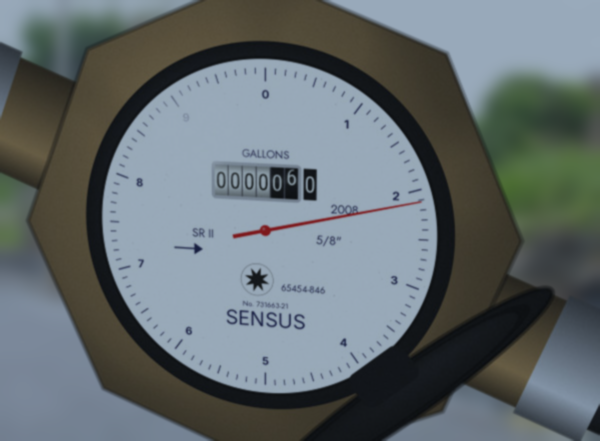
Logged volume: 62.1gal
